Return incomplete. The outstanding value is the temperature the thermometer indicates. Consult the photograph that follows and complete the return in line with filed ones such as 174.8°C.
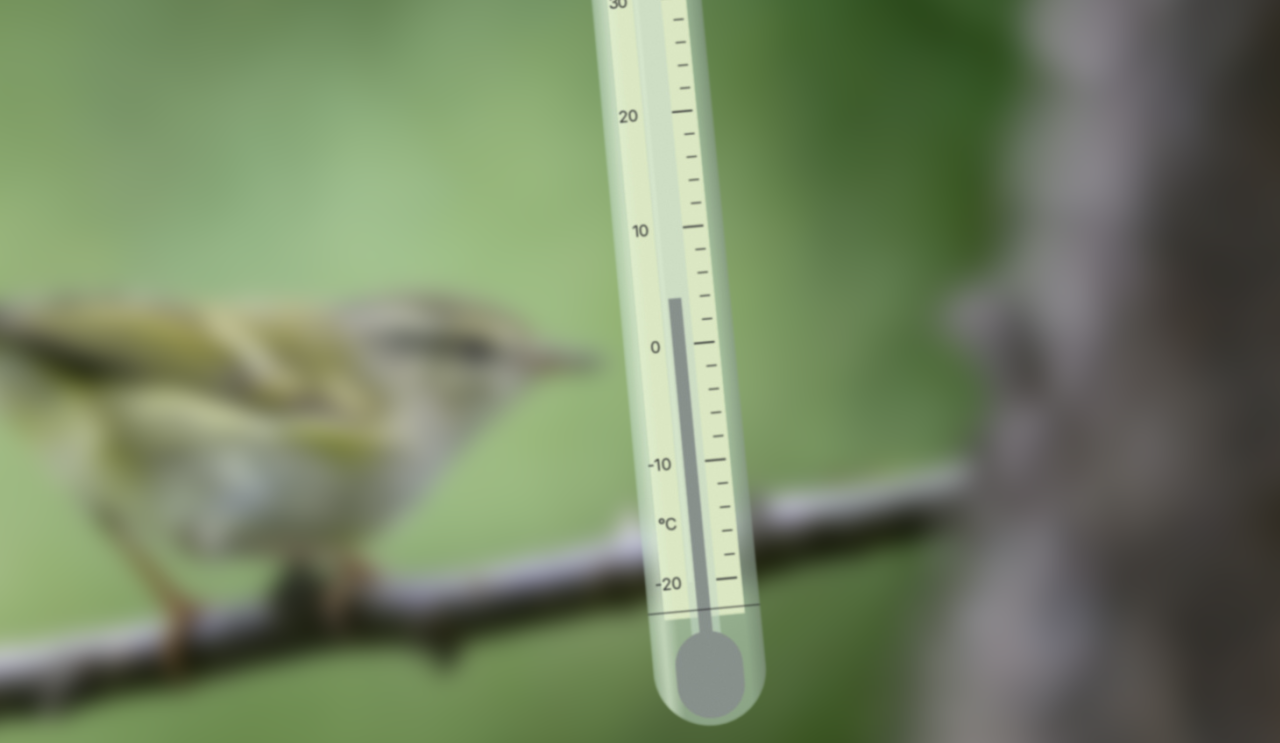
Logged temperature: 4°C
